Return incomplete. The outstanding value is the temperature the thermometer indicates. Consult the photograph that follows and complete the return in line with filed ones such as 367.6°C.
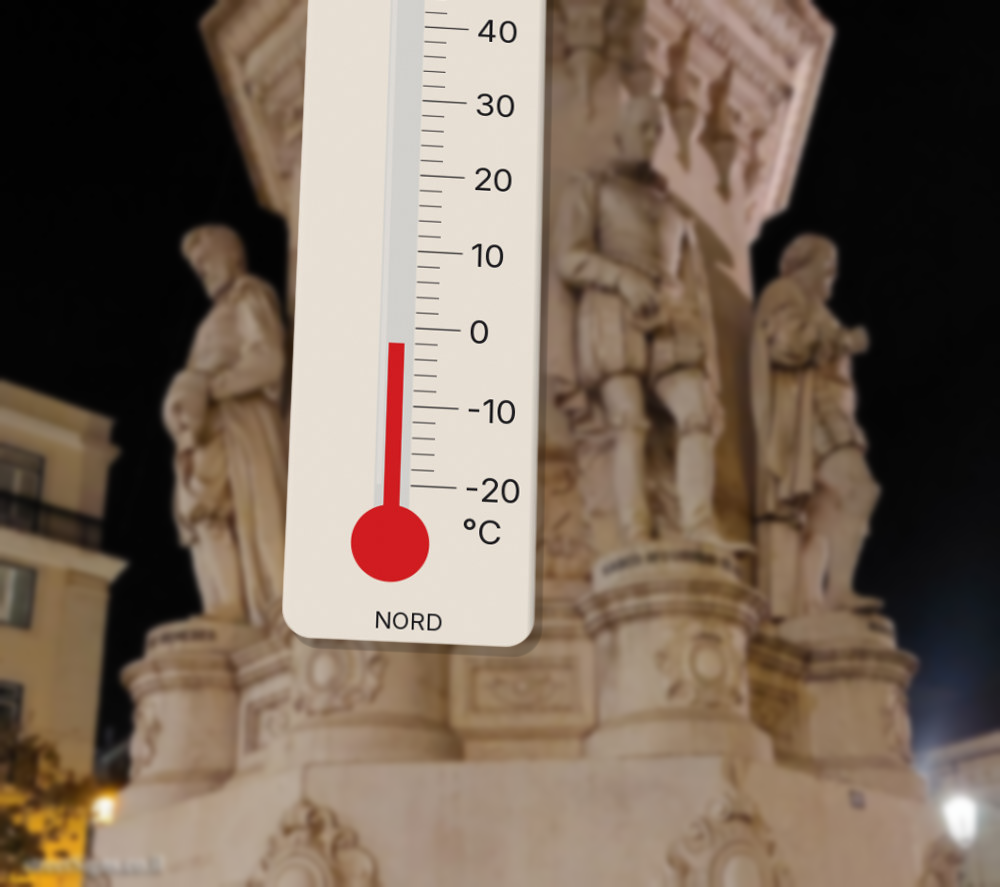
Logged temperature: -2°C
